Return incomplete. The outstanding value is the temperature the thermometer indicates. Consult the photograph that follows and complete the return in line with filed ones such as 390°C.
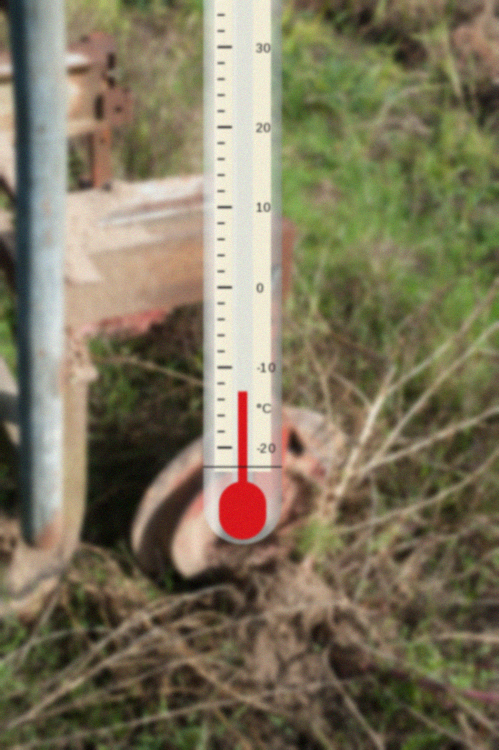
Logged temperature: -13°C
